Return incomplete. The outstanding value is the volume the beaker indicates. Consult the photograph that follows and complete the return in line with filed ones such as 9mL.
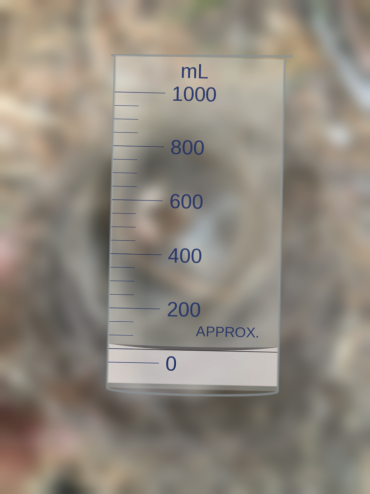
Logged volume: 50mL
